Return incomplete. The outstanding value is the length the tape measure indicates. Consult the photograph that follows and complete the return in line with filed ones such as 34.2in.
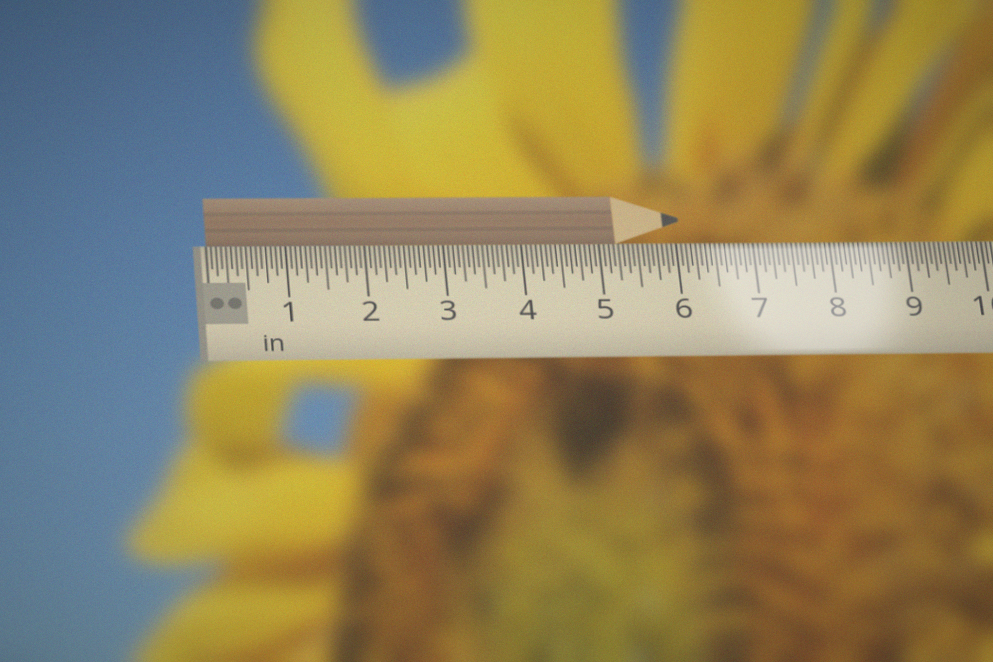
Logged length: 6.0625in
